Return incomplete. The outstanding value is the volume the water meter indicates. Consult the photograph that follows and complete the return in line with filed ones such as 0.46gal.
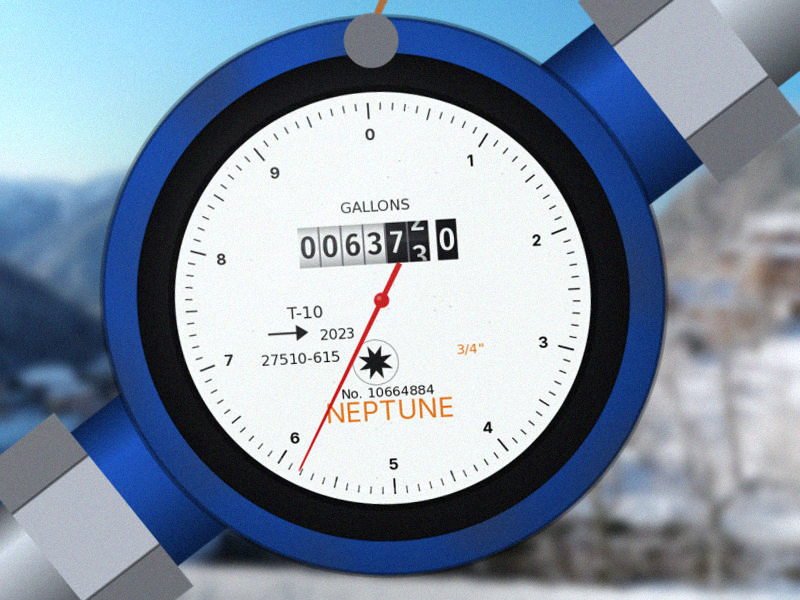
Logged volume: 63725.8gal
